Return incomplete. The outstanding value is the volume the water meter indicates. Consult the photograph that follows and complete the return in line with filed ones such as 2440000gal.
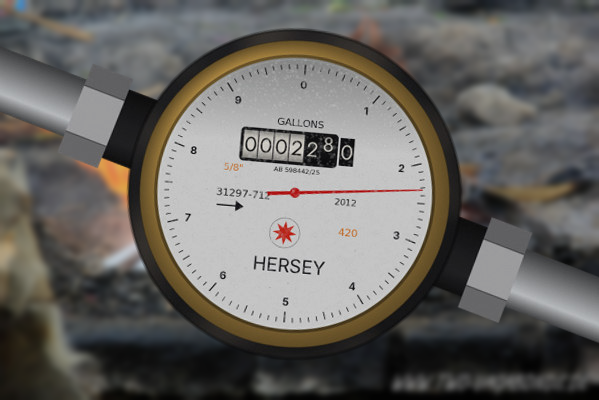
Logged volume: 2282.3gal
